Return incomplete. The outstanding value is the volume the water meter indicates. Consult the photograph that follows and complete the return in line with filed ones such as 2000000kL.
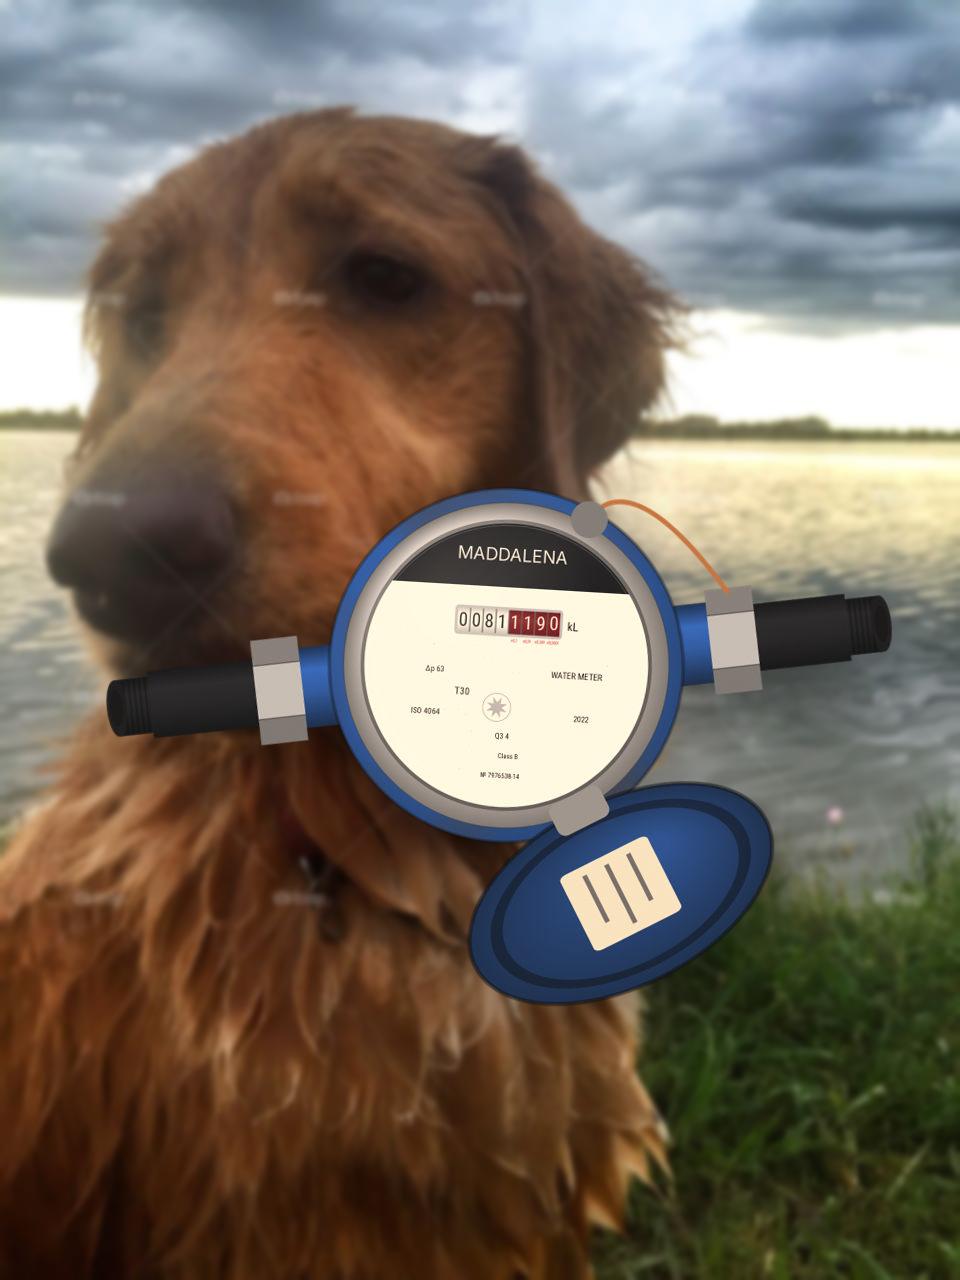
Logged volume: 81.1190kL
